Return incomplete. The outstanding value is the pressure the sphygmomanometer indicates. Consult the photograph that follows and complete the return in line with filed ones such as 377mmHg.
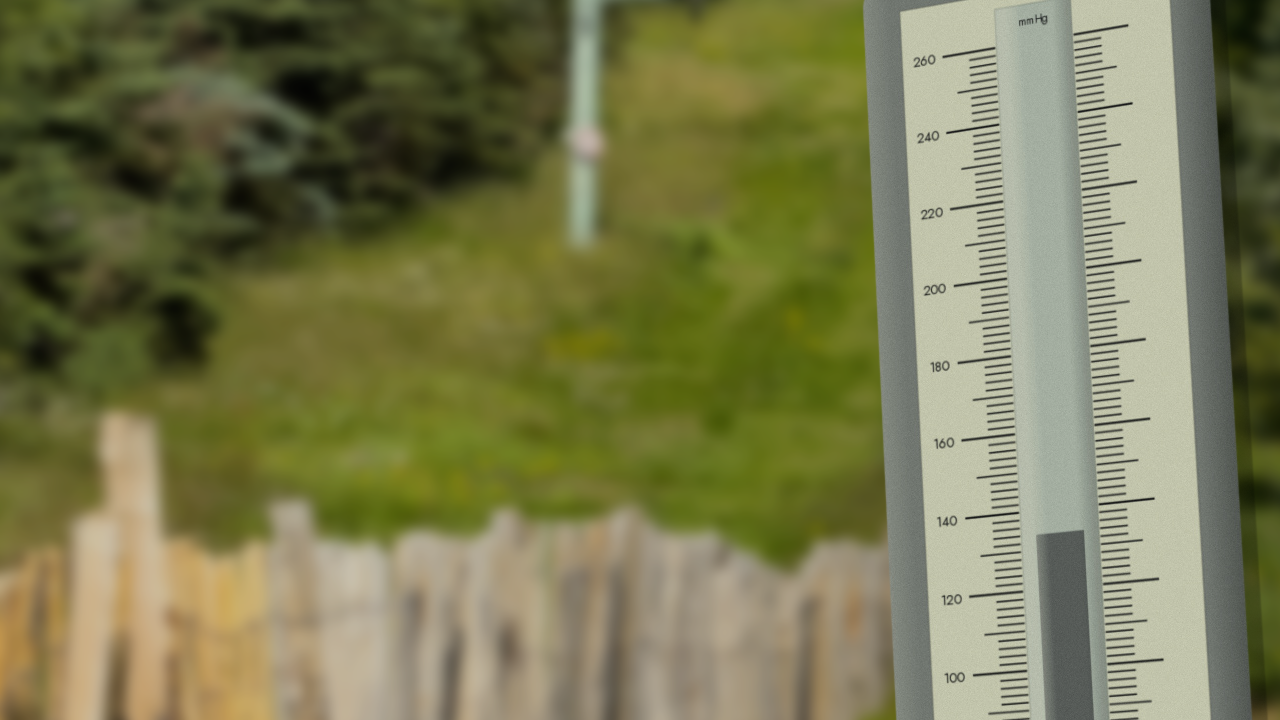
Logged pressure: 134mmHg
